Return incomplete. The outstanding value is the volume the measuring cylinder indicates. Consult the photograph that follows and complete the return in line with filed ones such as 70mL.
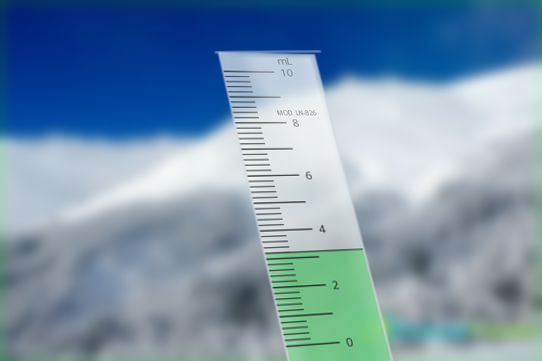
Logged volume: 3.2mL
